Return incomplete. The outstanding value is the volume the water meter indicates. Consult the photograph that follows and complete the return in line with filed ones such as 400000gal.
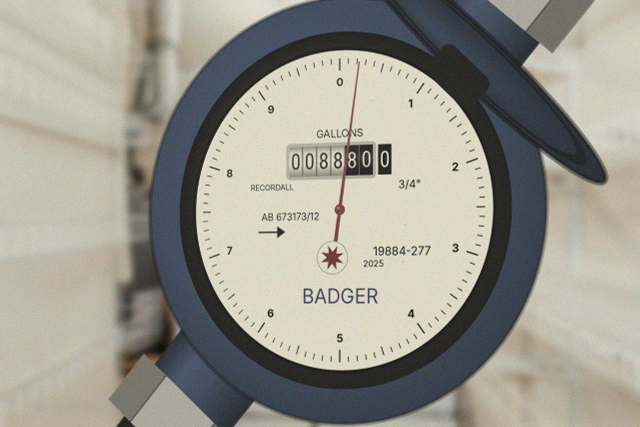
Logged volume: 88800.2gal
